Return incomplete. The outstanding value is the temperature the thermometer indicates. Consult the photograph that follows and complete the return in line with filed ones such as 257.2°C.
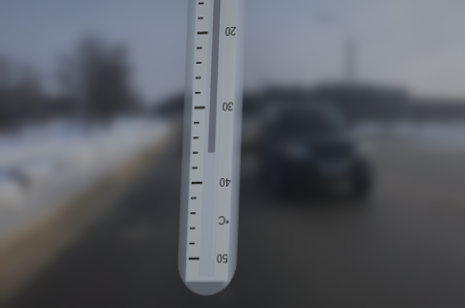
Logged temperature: 36°C
